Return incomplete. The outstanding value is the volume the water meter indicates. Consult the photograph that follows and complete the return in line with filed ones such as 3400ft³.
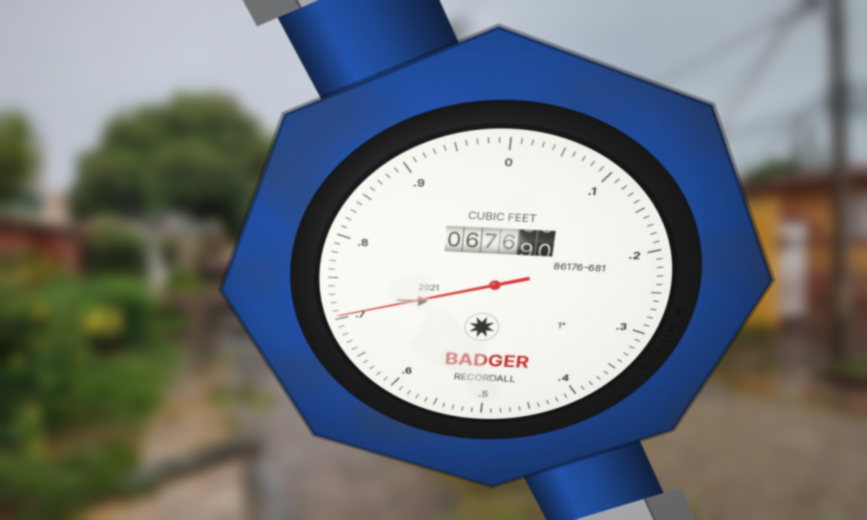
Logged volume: 67689.70ft³
